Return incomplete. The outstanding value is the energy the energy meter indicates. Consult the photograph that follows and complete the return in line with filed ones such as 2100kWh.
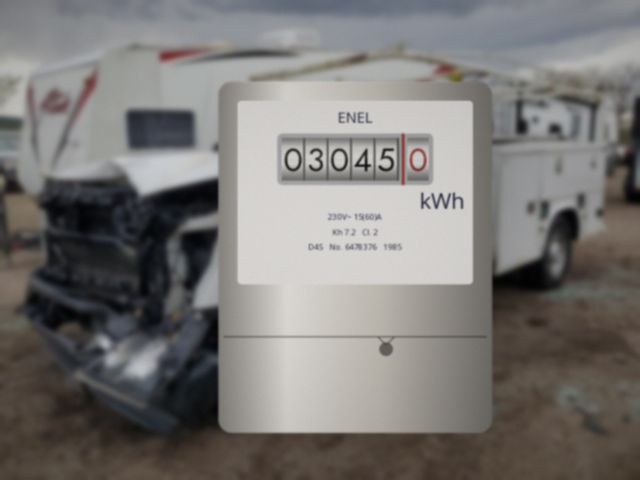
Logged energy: 3045.0kWh
